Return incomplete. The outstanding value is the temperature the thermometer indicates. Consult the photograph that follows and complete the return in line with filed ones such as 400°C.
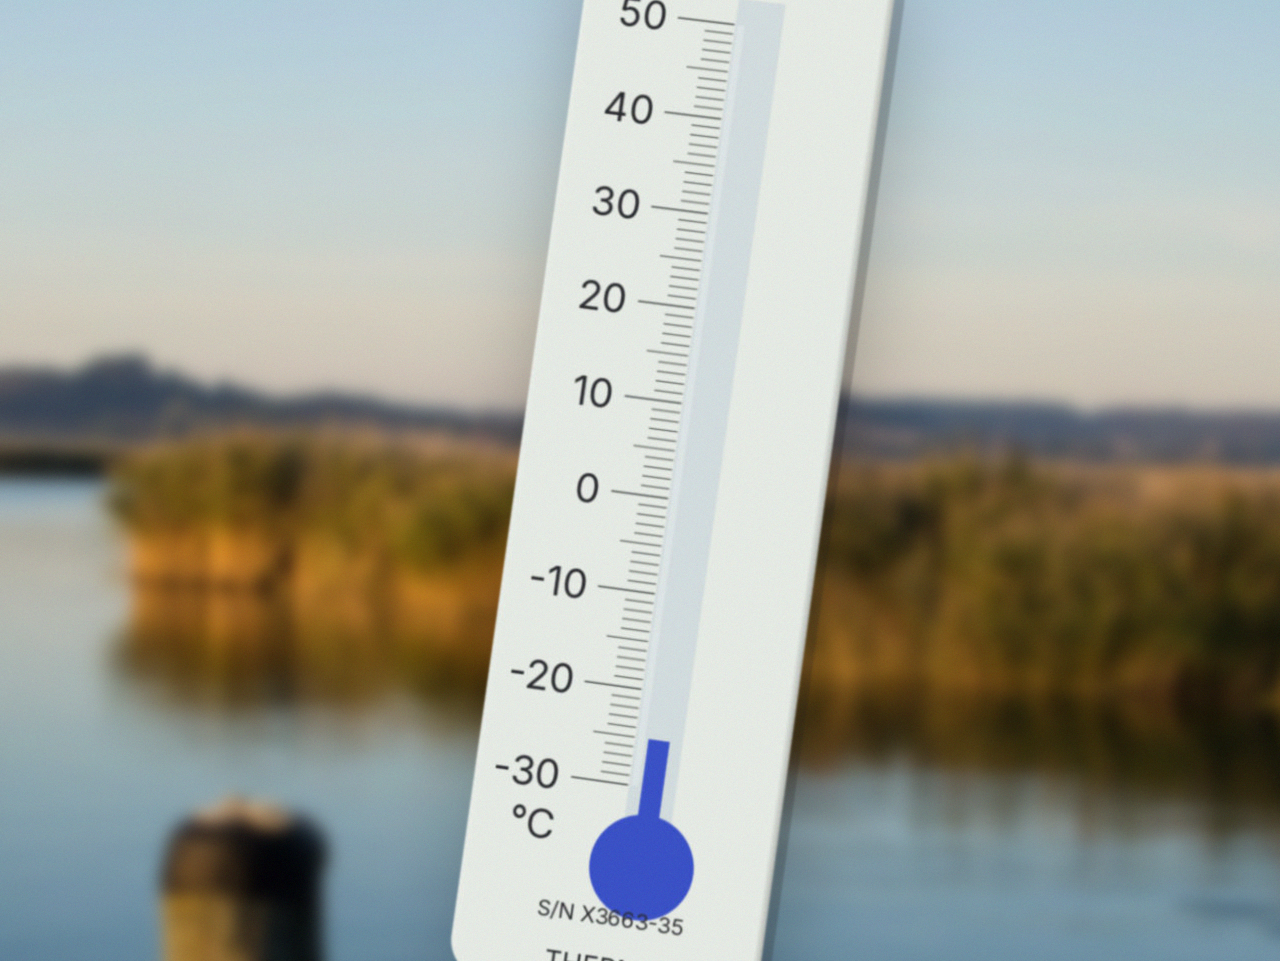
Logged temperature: -25°C
